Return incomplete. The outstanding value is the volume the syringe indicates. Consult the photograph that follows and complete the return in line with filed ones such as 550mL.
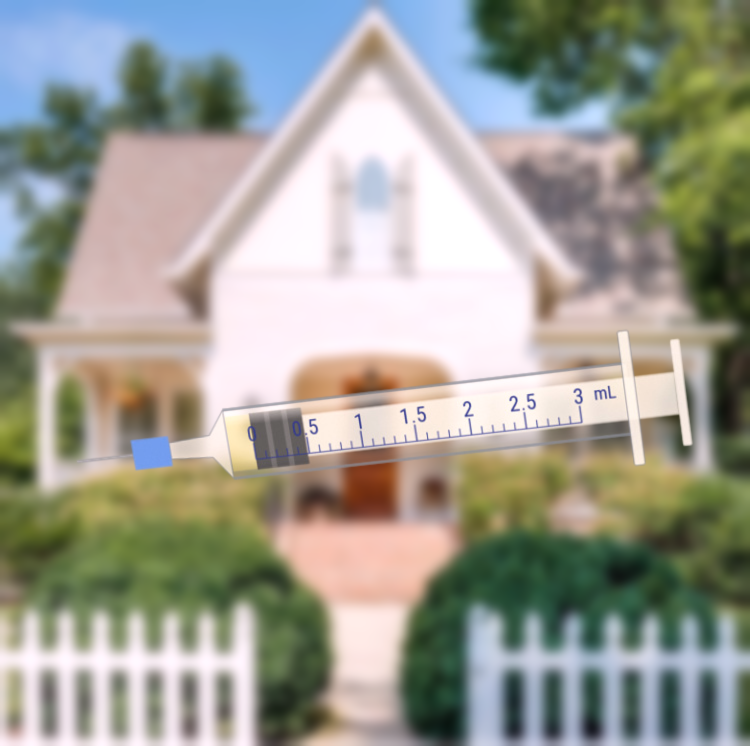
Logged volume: 0mL
